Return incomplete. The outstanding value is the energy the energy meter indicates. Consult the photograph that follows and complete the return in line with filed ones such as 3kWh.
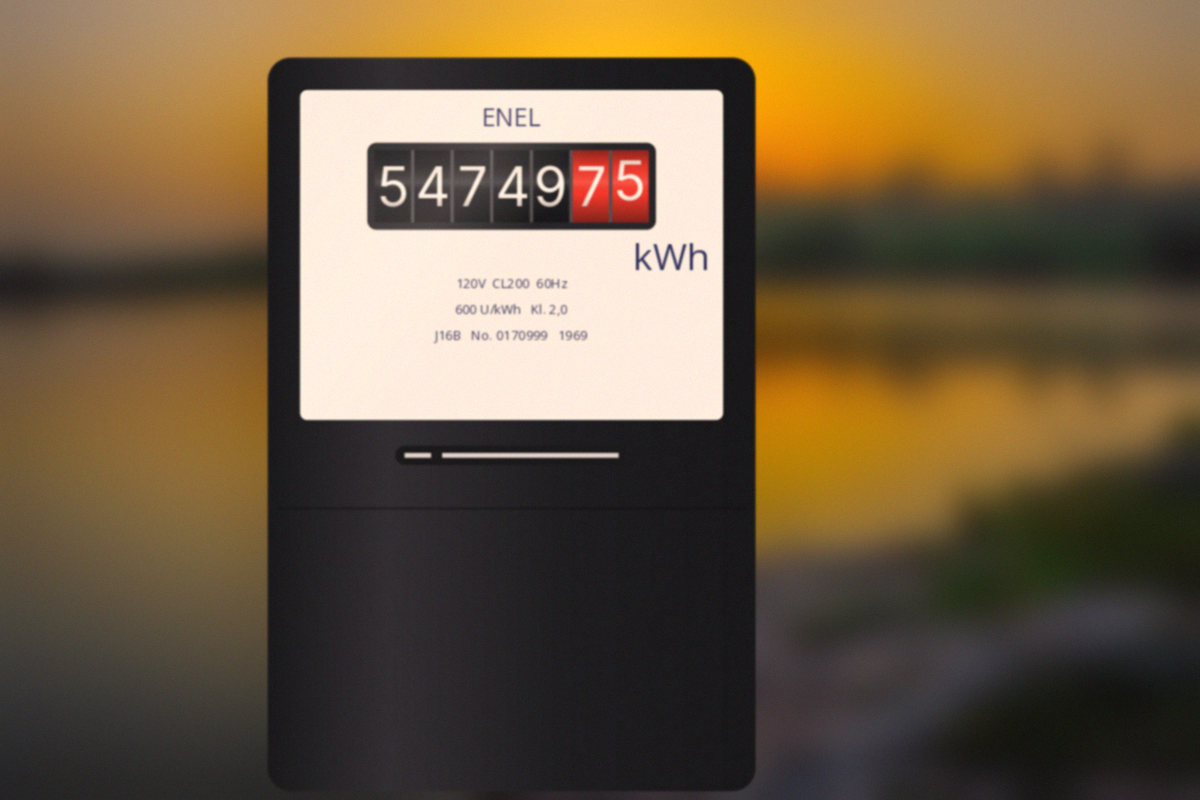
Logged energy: 54749.75kWh
